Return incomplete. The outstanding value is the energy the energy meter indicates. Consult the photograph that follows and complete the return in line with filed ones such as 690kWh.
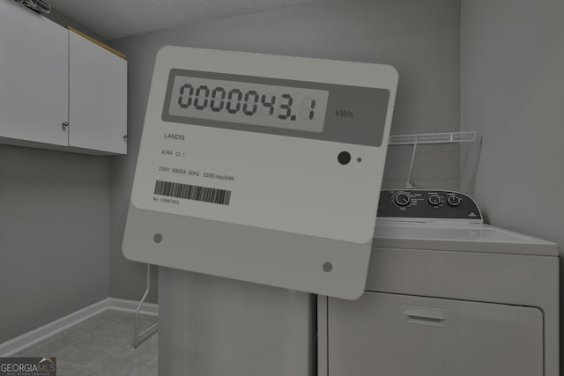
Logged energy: 43.1kWh
